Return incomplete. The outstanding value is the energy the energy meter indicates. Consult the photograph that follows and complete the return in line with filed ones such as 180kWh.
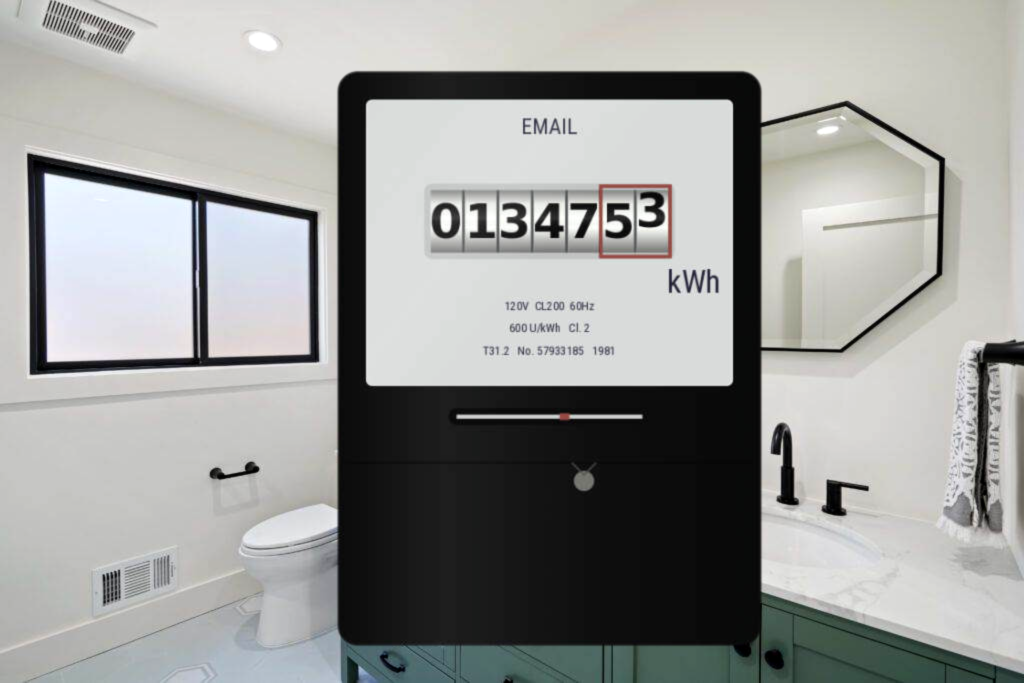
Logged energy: 1347.53kWh
